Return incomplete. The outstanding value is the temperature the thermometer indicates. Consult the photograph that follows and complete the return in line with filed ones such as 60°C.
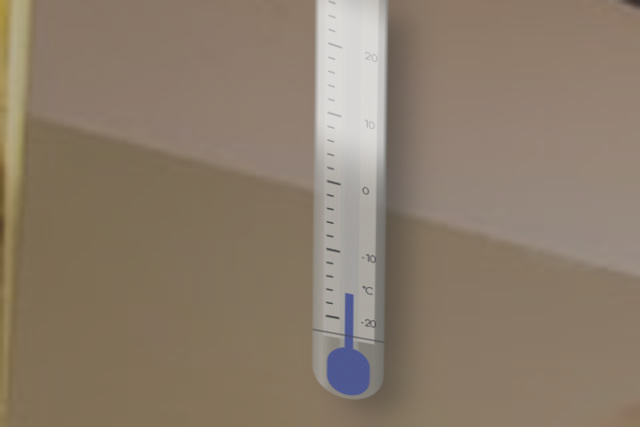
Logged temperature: -16°C
